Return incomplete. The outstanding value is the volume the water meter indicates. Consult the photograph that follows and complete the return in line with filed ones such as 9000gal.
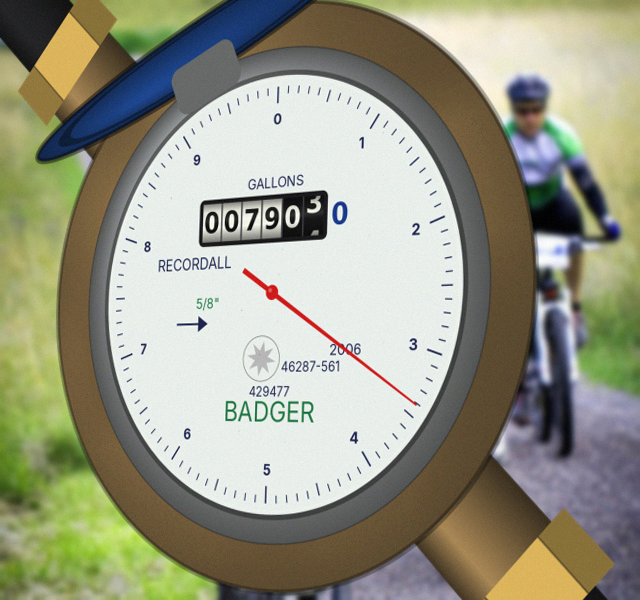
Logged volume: 79033.4gal
